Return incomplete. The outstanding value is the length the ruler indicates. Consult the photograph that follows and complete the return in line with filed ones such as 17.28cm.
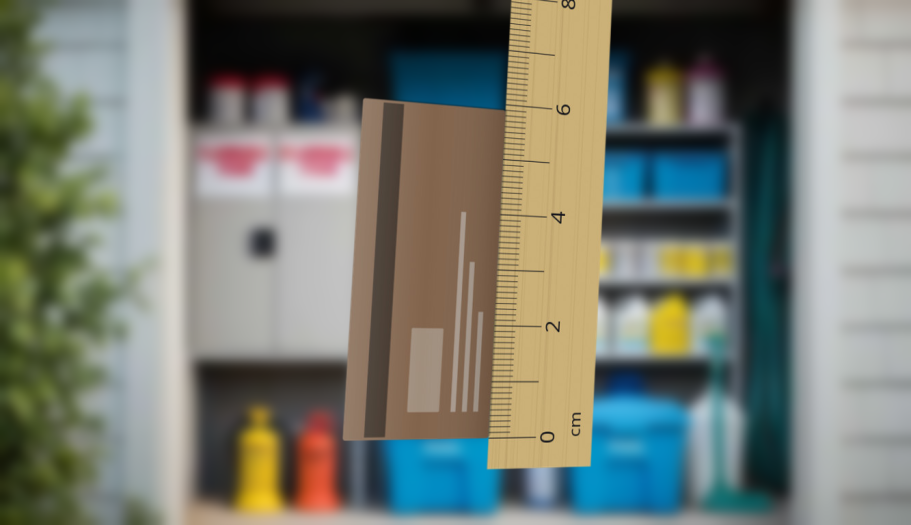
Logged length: 5.9cm
